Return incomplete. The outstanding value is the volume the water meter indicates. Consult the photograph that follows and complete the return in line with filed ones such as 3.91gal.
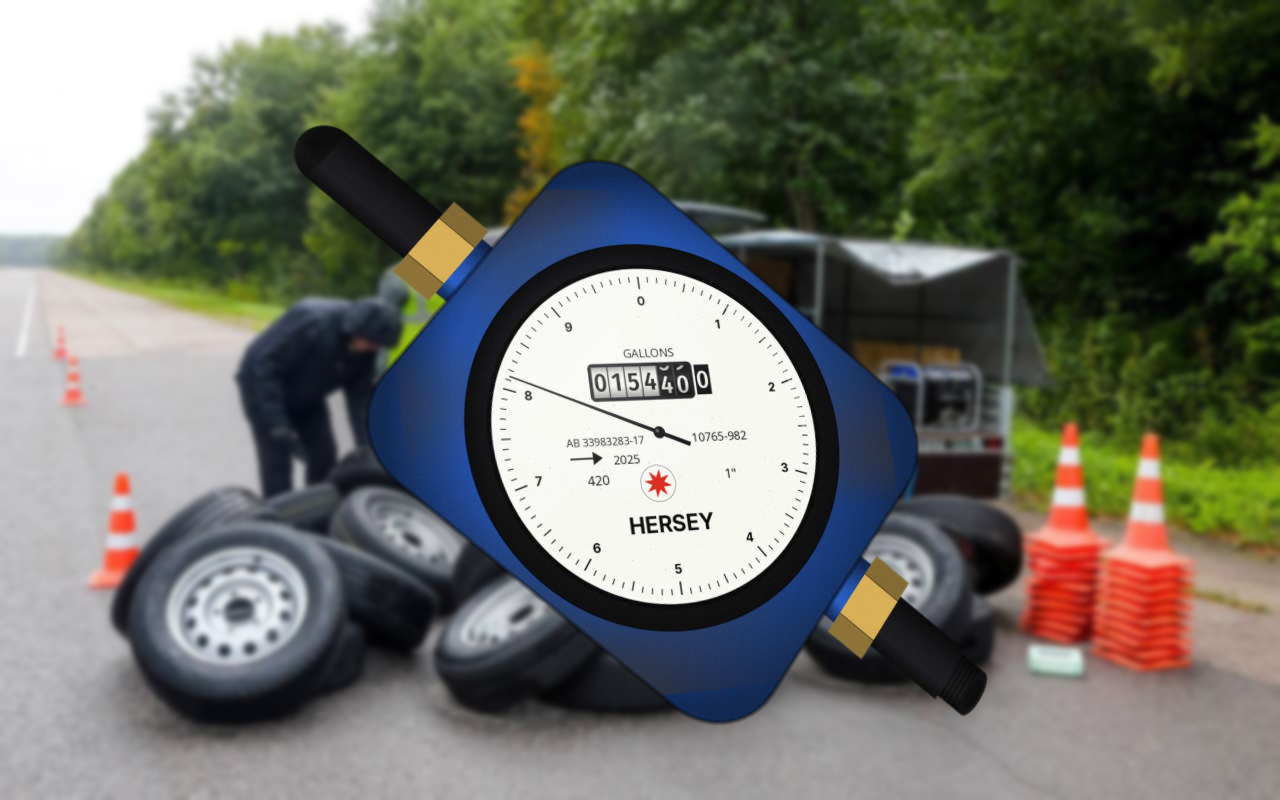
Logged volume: 154398.1gal
